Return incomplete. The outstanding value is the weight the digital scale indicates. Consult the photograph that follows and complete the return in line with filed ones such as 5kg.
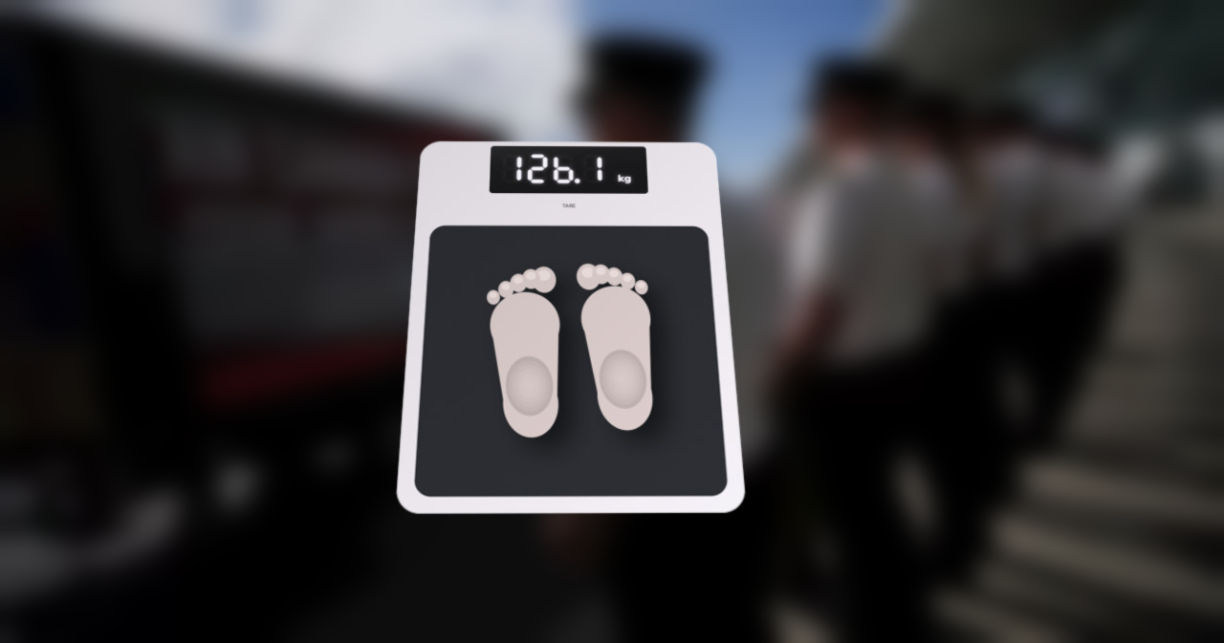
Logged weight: 126.1kg
